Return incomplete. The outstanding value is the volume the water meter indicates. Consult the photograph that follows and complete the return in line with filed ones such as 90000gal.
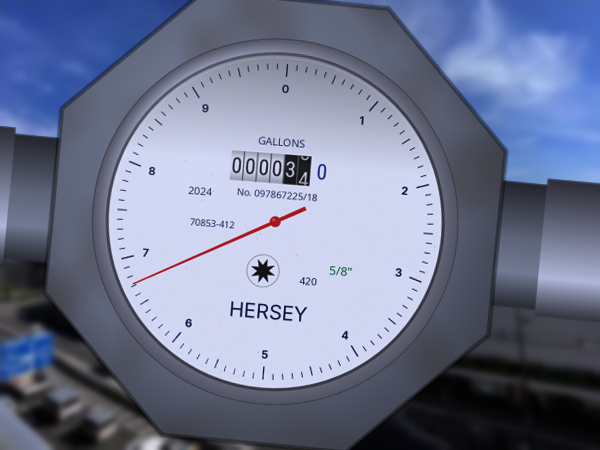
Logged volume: 336.7gal
